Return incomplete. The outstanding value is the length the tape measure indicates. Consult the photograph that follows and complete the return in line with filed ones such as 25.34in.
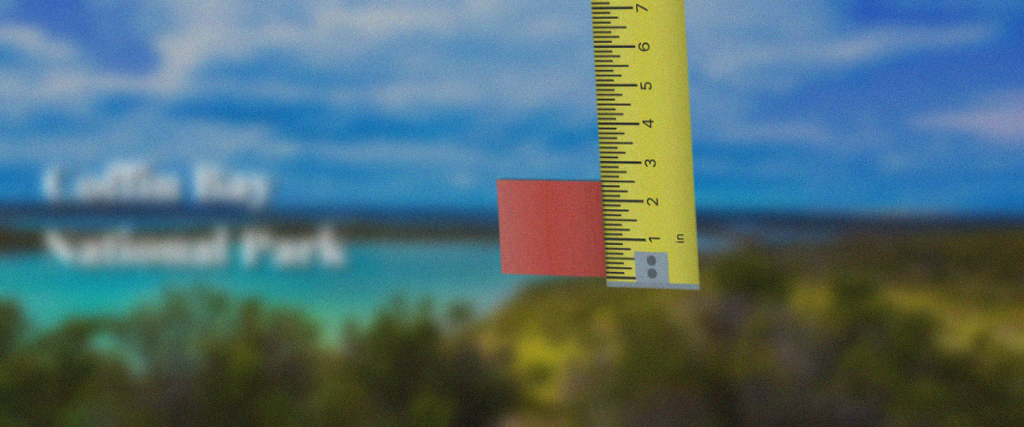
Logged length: 2.5in
